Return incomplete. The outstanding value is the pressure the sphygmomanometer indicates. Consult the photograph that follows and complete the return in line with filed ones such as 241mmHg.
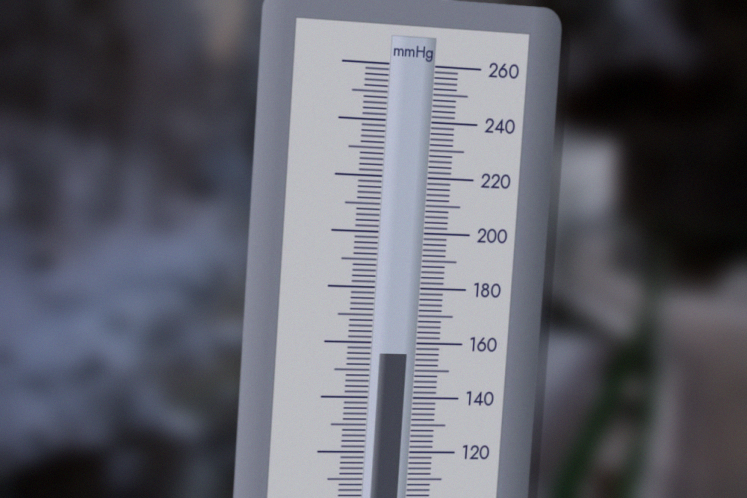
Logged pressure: 156mmHg
